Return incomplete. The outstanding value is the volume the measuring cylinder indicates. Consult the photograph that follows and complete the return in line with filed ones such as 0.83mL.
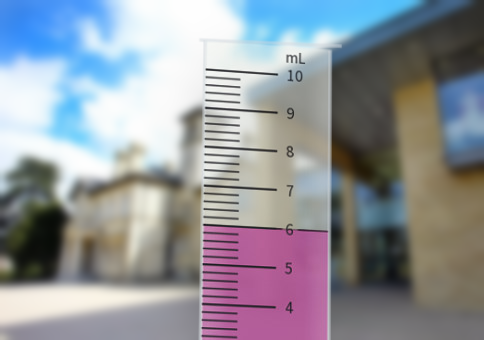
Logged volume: 6mL
